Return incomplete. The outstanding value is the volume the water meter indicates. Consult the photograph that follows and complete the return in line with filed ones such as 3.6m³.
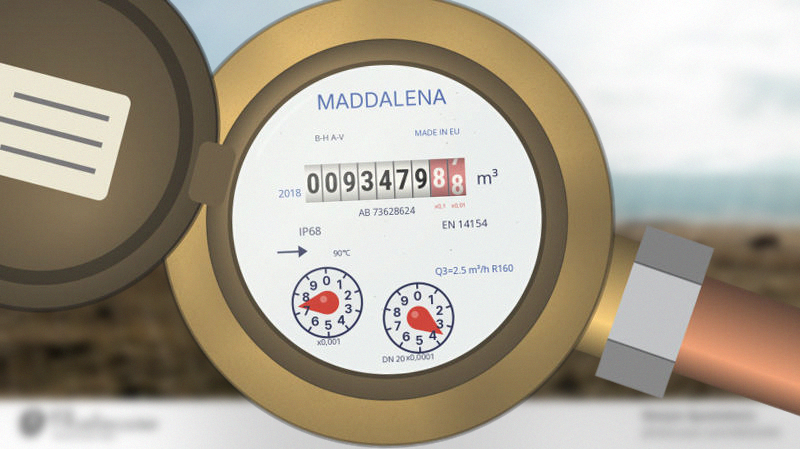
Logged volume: 93479.8773m³
